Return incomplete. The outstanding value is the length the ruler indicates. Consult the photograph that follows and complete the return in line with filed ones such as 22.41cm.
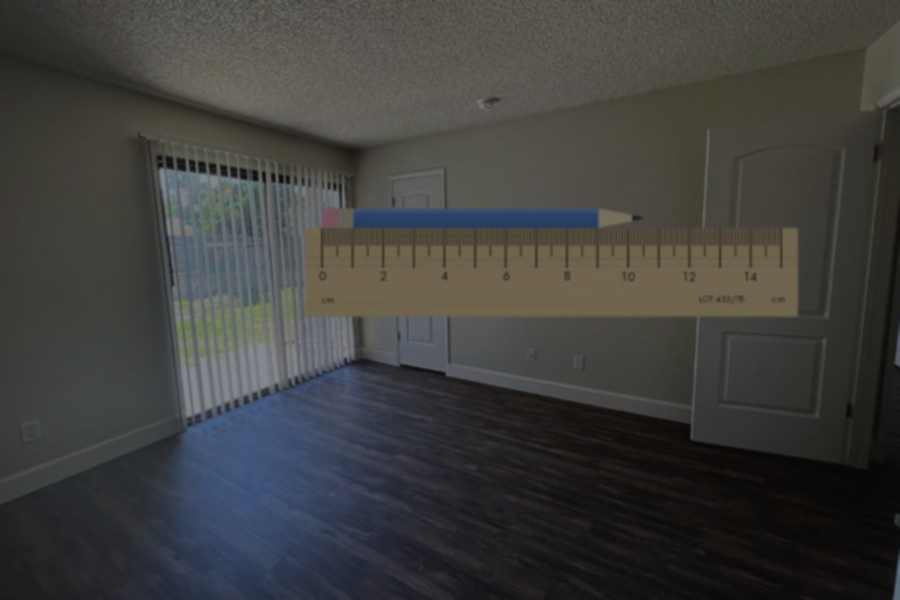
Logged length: 10.5cm
